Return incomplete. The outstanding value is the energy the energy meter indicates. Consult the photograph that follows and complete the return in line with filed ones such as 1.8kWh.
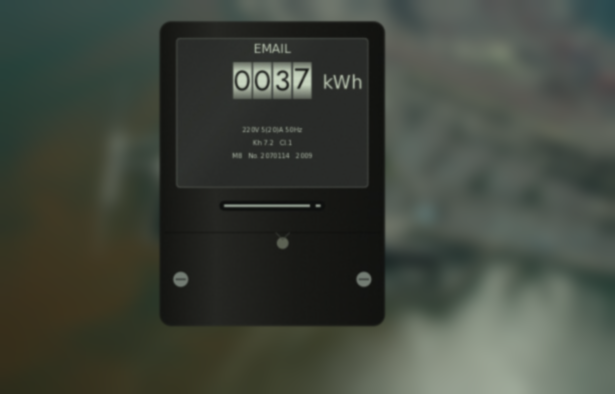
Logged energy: 37kWh
